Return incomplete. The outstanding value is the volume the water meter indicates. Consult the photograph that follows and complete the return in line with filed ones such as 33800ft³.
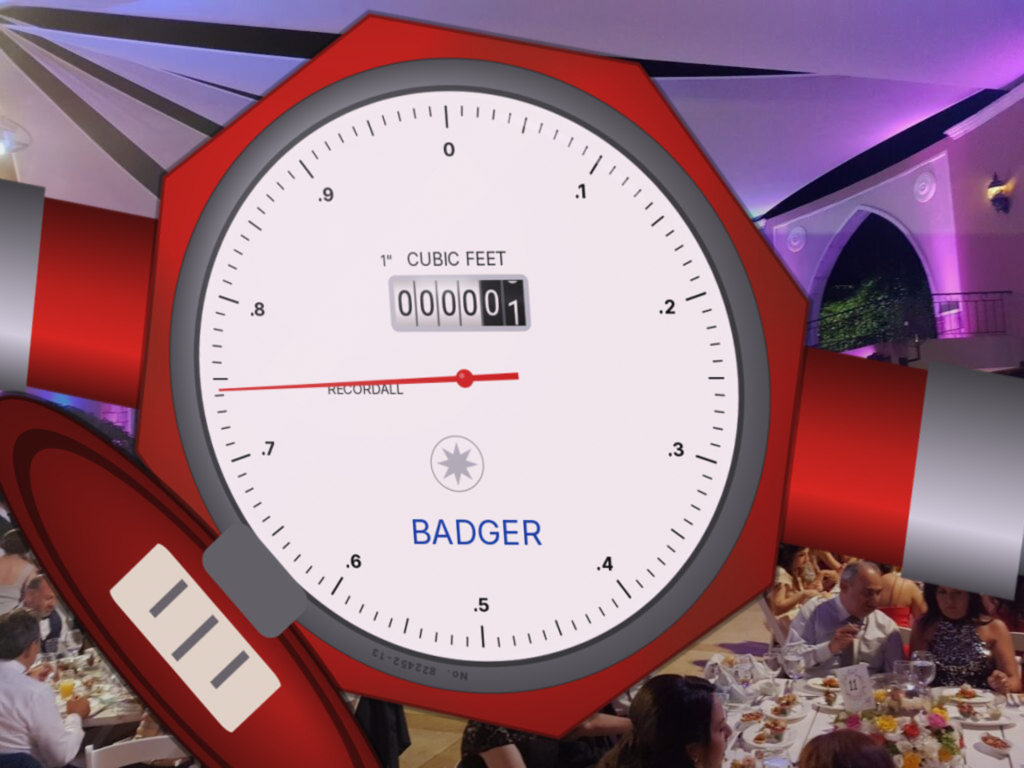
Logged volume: 0.74ft³
